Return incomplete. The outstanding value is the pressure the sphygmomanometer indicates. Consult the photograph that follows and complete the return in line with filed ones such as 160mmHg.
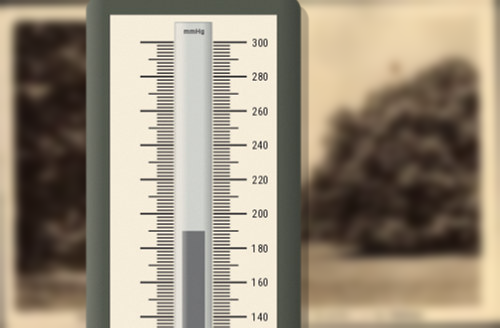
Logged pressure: 190mmHg
